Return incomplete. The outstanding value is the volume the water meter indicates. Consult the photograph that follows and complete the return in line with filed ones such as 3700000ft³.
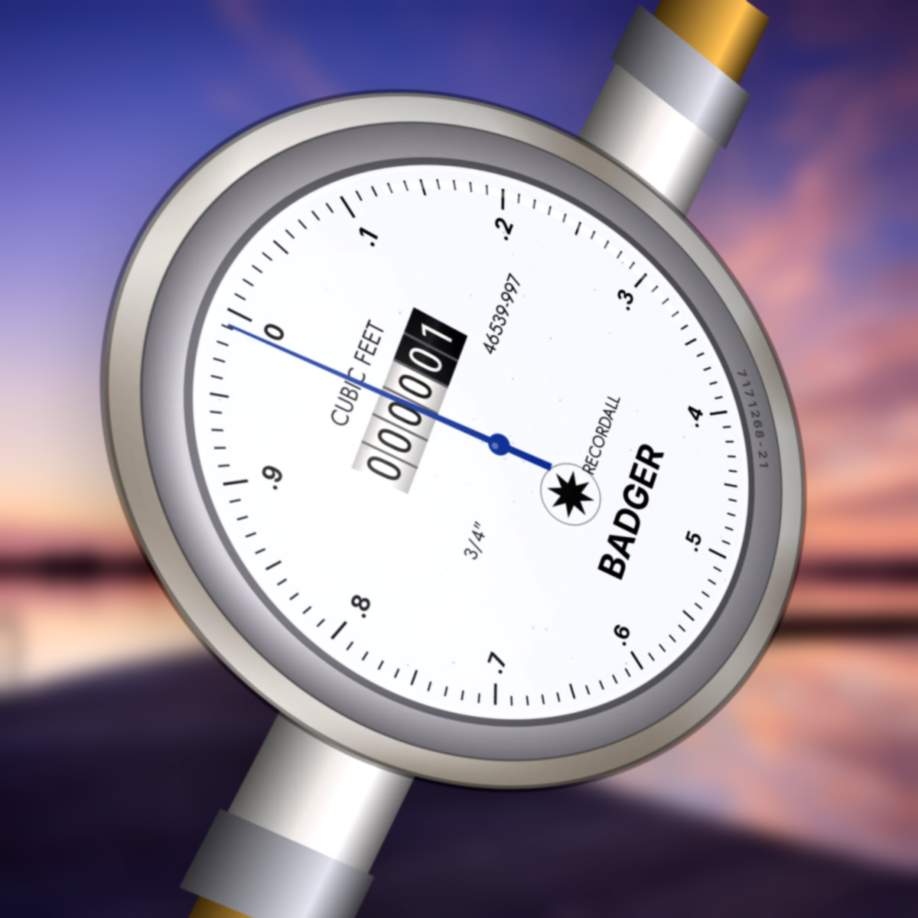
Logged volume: 0.99ft³
